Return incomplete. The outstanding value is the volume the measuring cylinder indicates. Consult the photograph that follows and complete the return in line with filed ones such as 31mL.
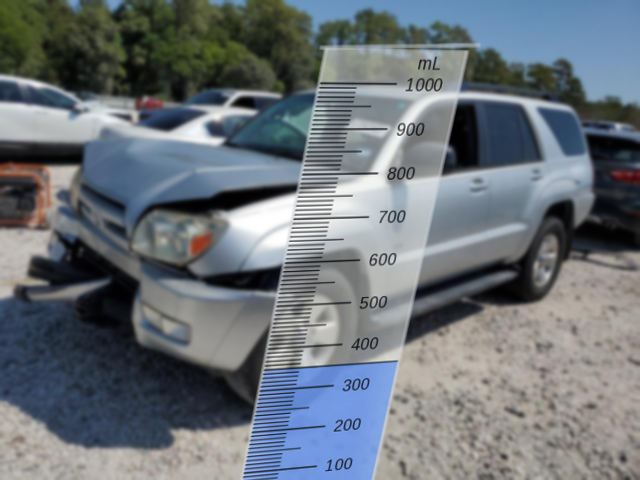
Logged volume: 350mL
